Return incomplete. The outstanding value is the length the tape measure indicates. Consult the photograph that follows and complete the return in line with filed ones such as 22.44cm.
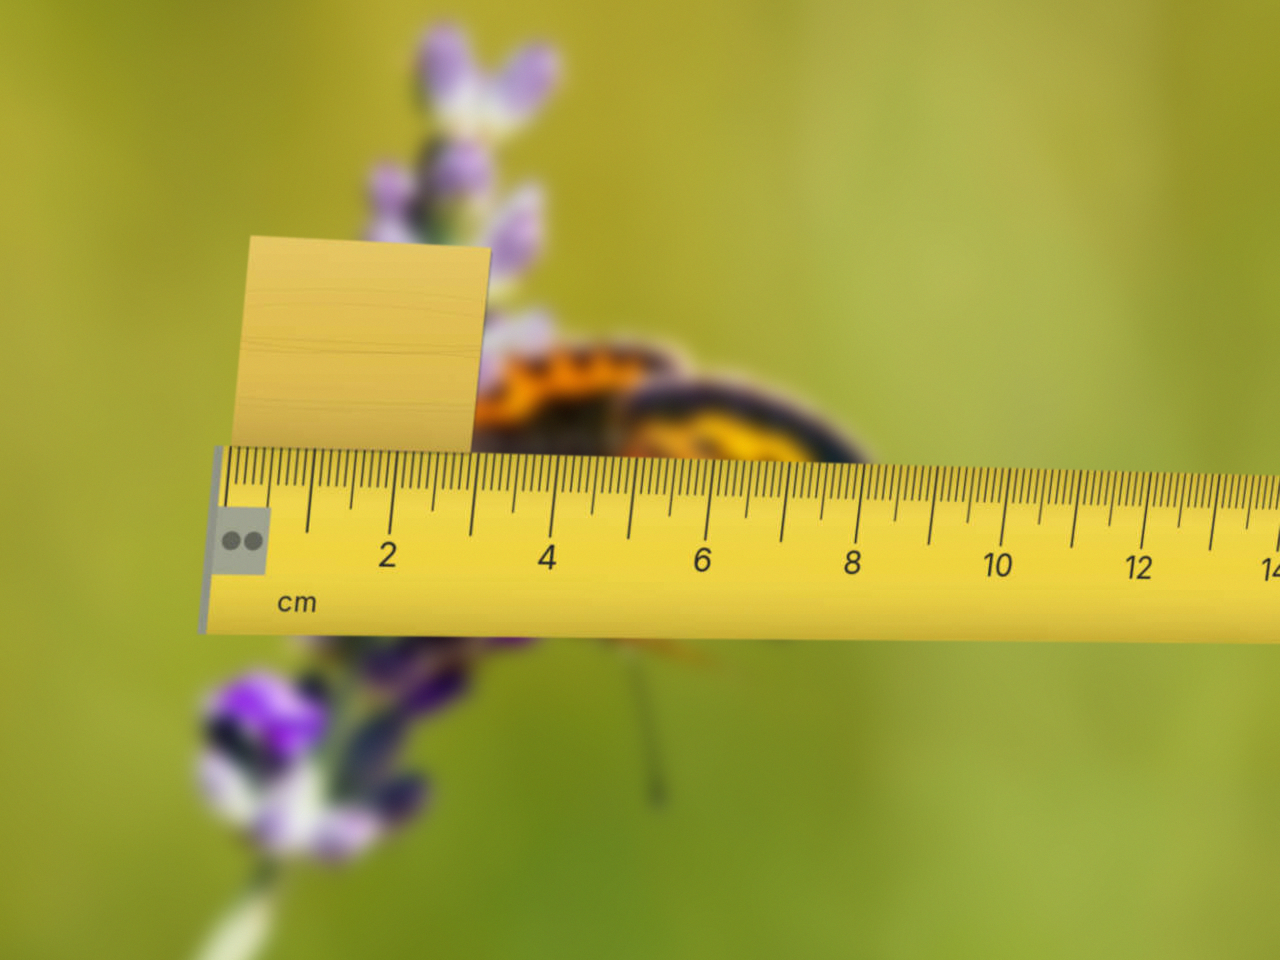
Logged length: 2.9cm
